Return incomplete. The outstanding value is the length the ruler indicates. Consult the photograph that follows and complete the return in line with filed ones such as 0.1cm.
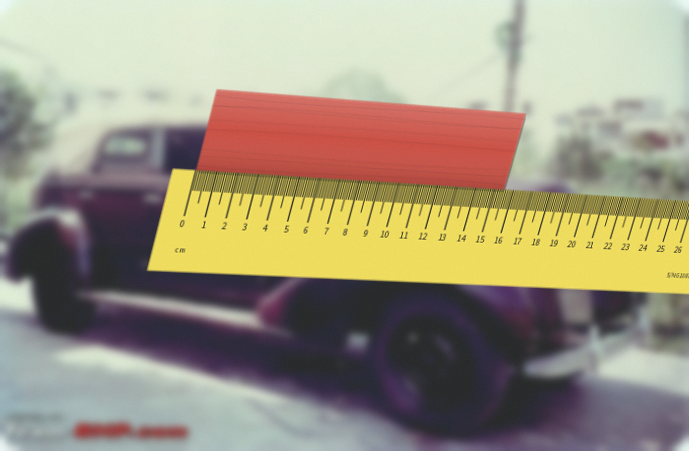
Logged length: 15.5cm
